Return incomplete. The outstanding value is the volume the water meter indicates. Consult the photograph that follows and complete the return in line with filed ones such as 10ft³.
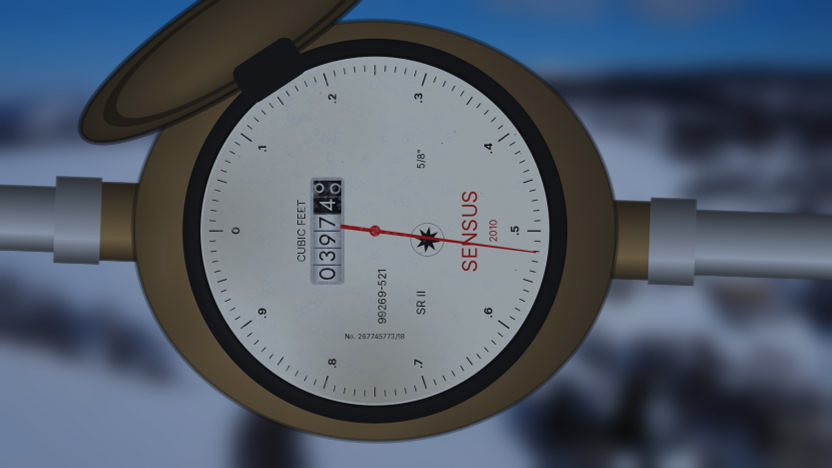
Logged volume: 39748.52ft³
